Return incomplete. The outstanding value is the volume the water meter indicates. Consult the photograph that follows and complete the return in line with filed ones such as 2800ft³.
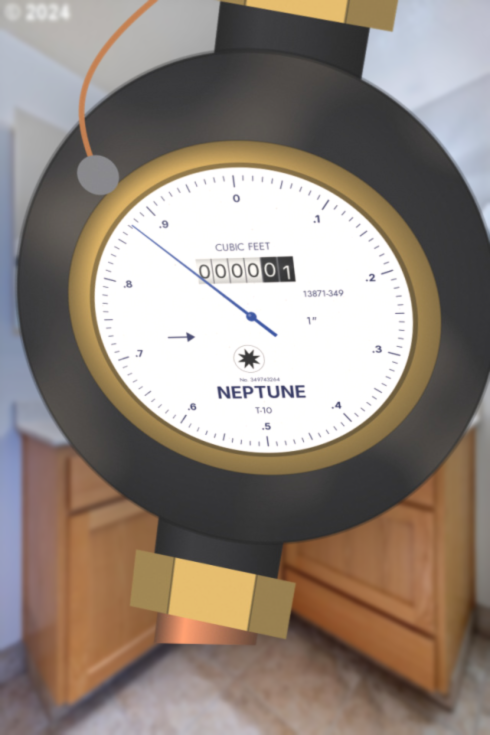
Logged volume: 0.87ft³
